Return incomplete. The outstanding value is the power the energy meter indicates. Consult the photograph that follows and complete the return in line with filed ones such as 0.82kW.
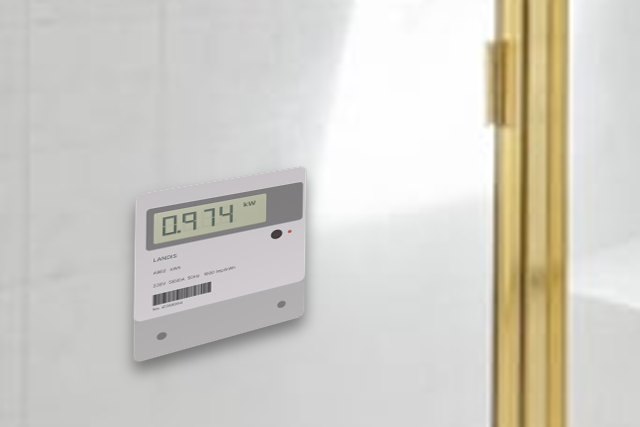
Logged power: 0.974kW
